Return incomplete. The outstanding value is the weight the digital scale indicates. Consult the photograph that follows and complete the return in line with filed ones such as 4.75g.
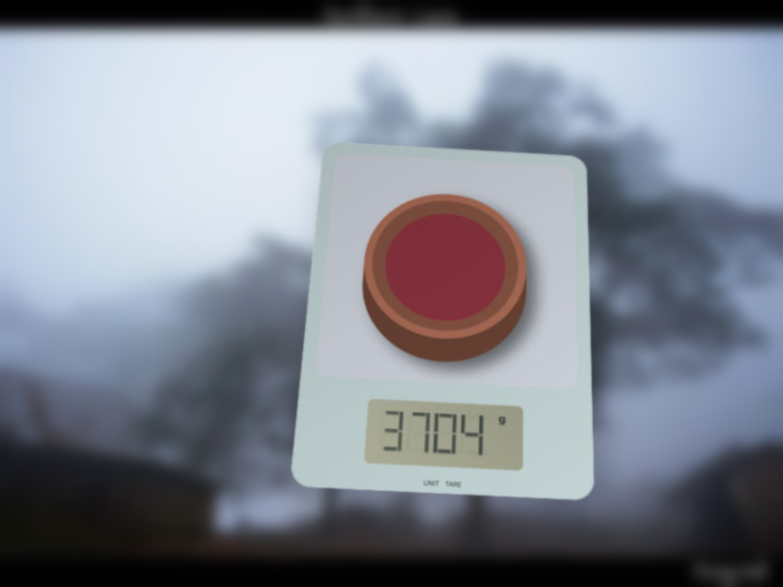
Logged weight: 3704g
